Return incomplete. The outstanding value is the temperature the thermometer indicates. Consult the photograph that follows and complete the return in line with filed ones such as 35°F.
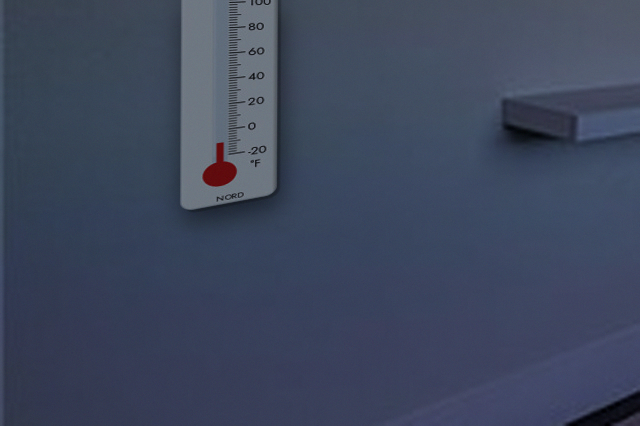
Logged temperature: -10°F
